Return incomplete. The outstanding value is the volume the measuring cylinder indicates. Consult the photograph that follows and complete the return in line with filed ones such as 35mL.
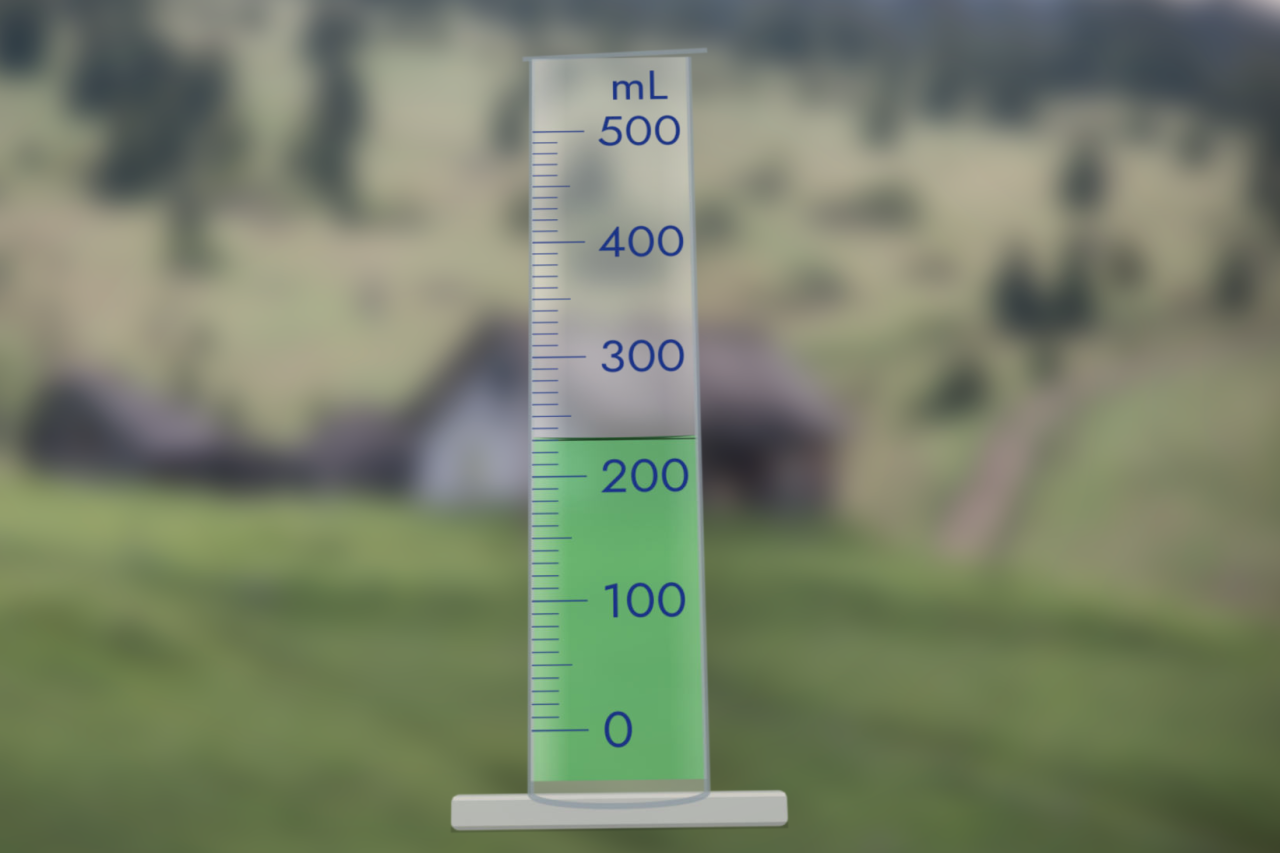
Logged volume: 230mL
